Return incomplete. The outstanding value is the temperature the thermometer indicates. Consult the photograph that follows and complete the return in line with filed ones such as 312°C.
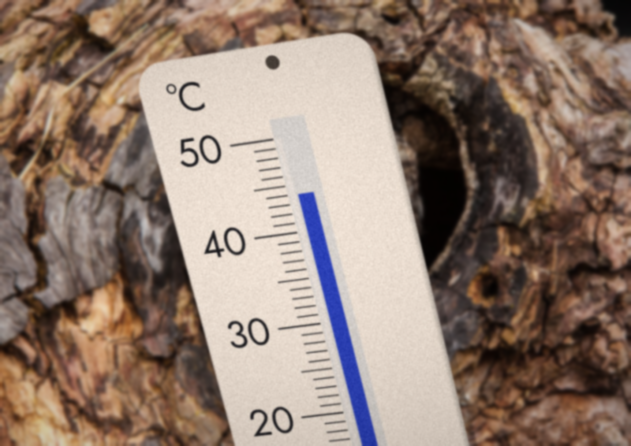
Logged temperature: 44°C
